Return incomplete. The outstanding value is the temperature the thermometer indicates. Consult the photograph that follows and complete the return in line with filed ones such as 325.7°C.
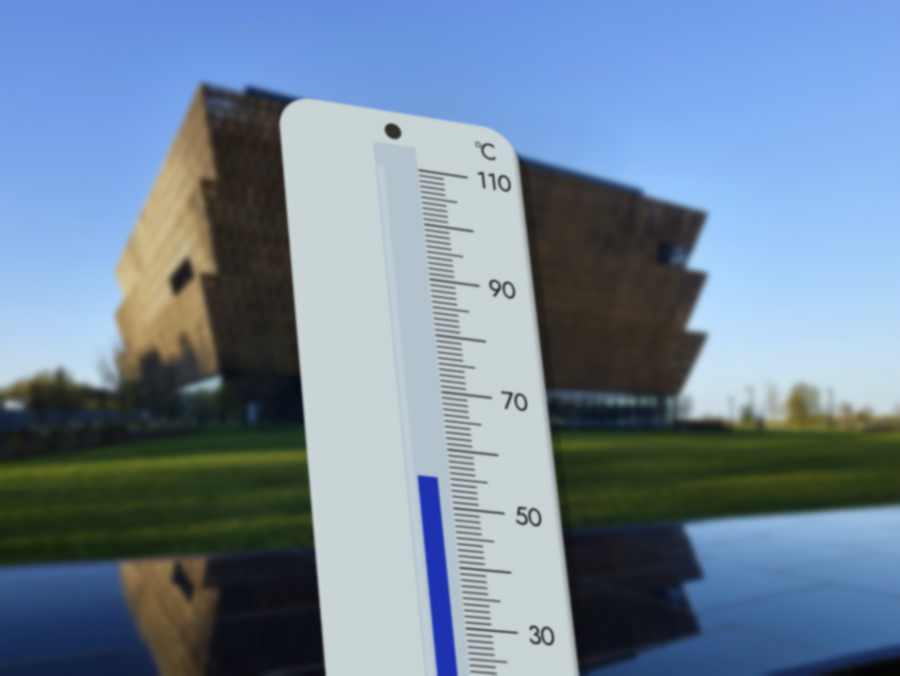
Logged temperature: 55°C
